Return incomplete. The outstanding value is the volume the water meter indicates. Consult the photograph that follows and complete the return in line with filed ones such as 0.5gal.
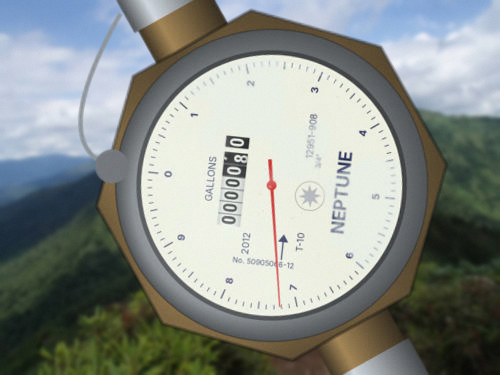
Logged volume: 77.2gal
